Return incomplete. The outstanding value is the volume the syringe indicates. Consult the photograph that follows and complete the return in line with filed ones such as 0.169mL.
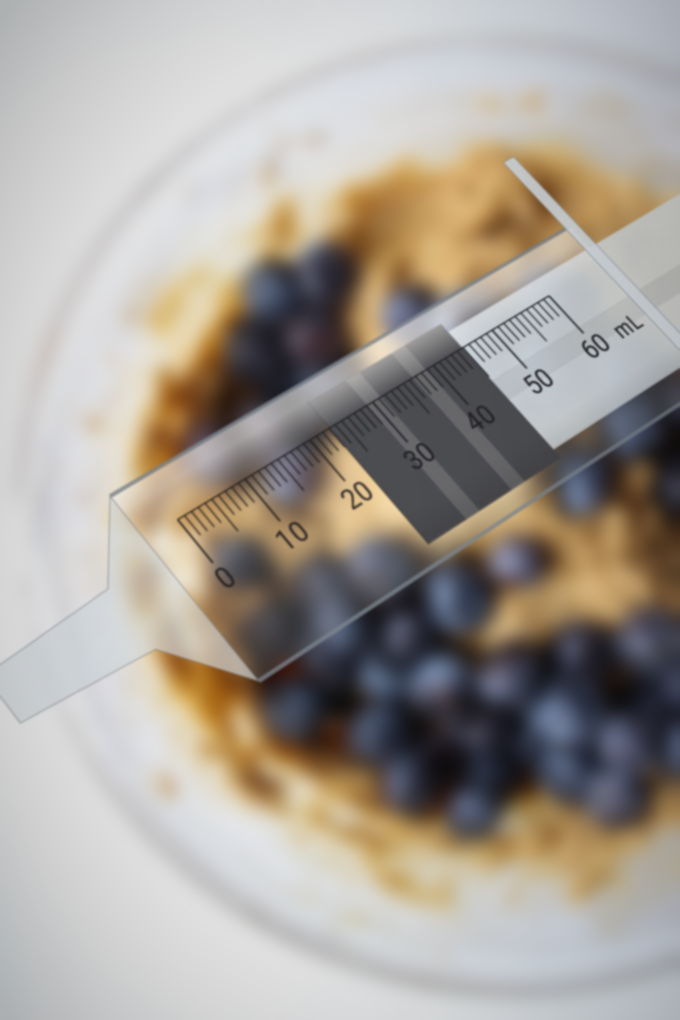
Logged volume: 23mL
